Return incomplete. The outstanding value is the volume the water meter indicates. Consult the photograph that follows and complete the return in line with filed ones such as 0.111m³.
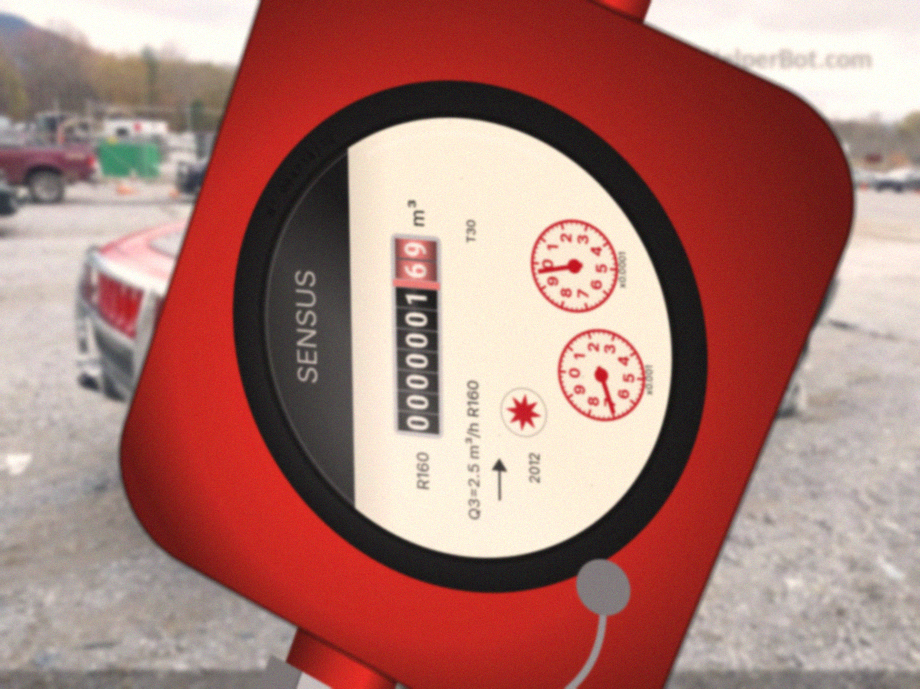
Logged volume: 1.6969m³
